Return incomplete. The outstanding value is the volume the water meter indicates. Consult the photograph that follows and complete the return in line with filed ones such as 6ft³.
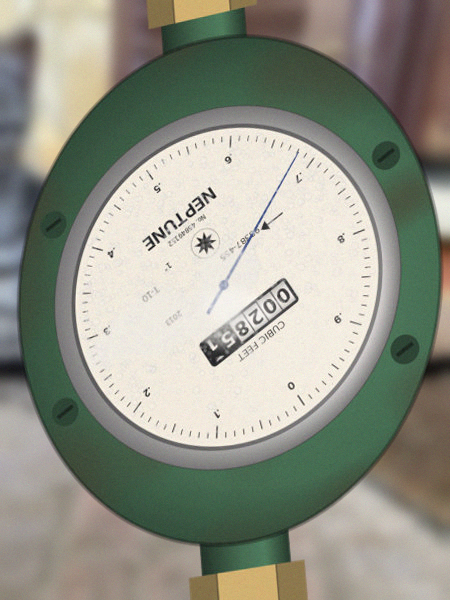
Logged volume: 2850.68ft³
